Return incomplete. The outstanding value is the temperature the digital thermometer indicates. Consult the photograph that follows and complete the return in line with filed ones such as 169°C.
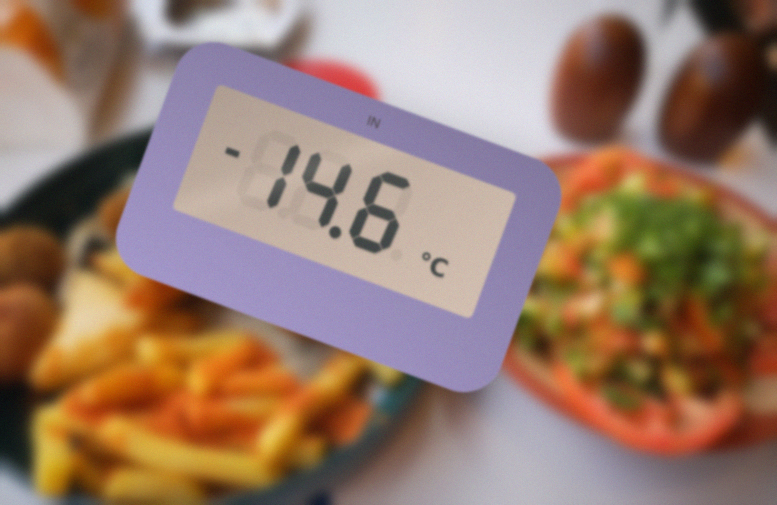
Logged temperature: -14.6°C
